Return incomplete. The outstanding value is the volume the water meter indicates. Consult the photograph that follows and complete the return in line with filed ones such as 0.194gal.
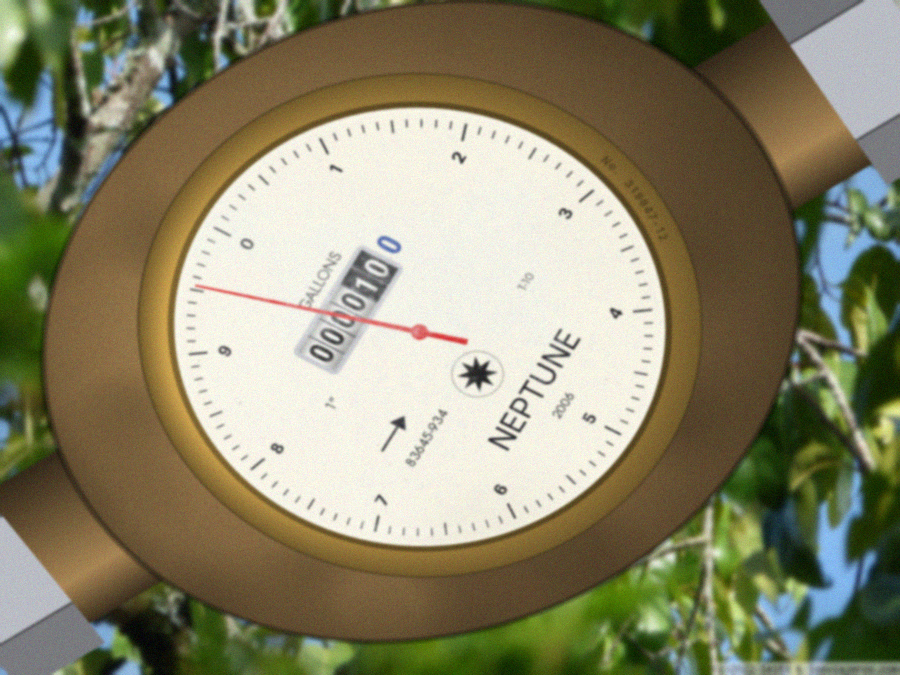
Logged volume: 99.5gal
